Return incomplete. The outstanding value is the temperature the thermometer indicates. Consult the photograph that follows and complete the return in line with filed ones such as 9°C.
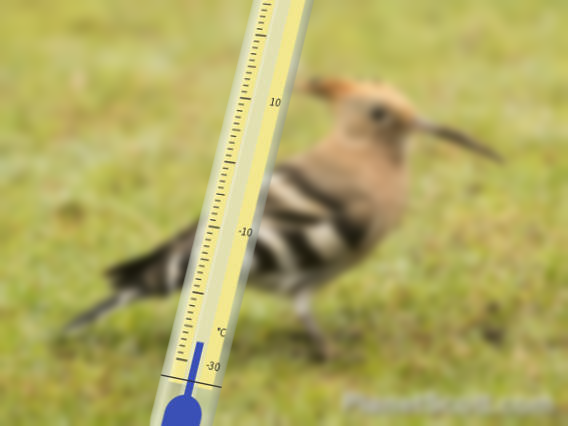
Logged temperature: -27°C
